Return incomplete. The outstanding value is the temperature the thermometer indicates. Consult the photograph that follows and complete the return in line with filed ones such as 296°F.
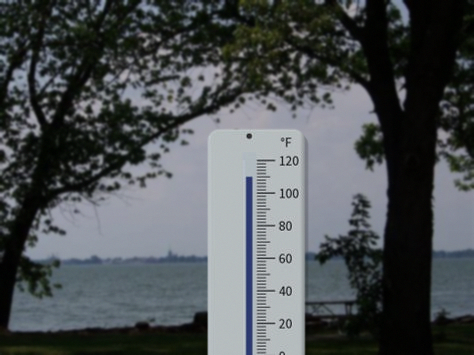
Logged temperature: 110°F
